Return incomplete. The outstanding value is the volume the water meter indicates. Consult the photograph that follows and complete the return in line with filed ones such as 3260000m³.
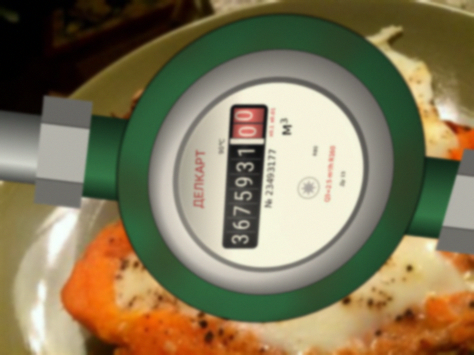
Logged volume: 3675931.00m³
